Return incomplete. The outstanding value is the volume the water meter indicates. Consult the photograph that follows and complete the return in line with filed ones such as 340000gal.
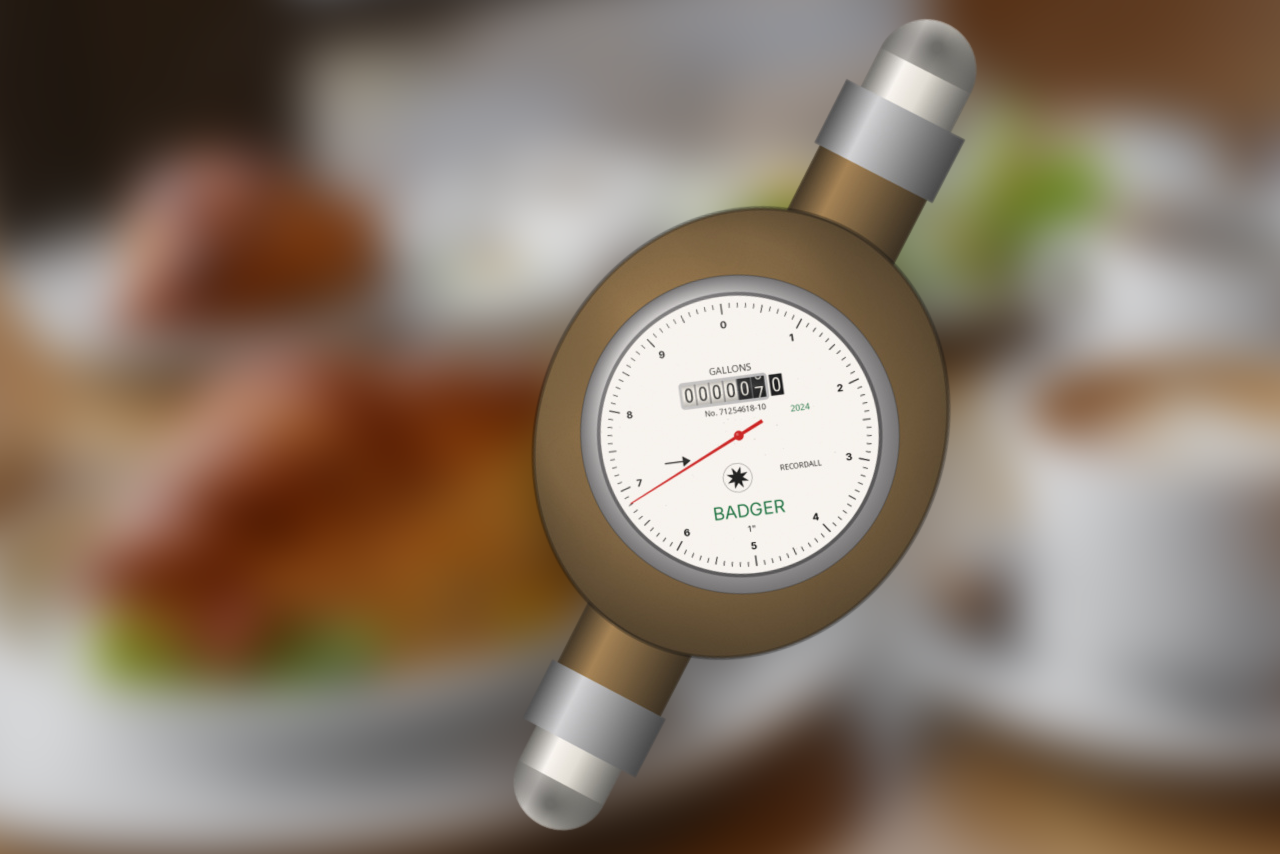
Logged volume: 66.8gal
